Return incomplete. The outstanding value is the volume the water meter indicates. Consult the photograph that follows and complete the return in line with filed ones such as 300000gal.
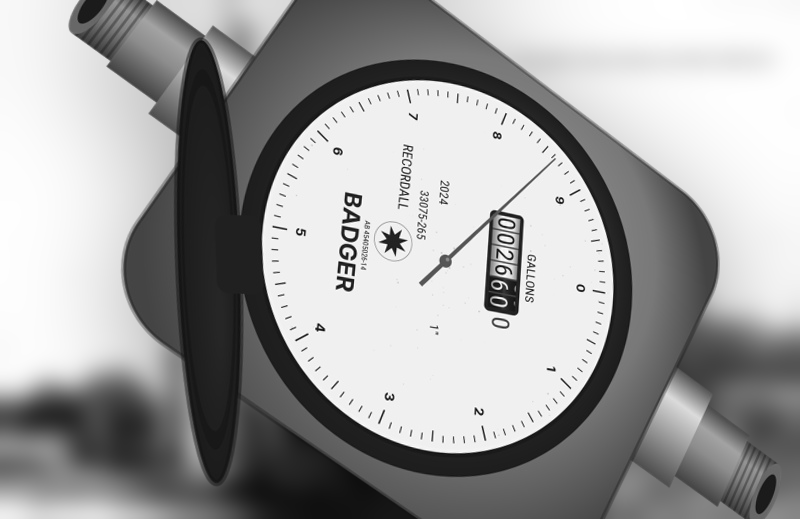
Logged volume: 26598.6gal
